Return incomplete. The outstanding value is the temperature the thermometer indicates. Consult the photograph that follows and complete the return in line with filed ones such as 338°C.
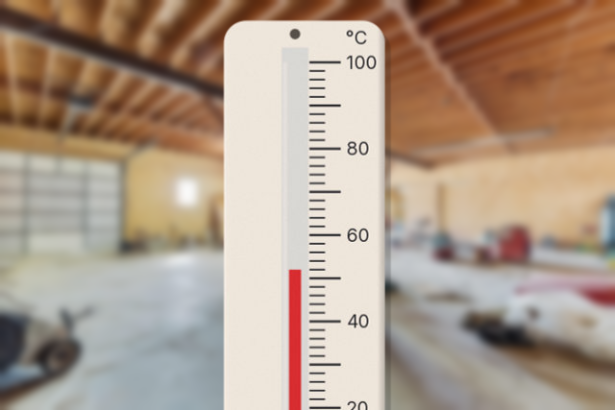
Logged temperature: 52°C
